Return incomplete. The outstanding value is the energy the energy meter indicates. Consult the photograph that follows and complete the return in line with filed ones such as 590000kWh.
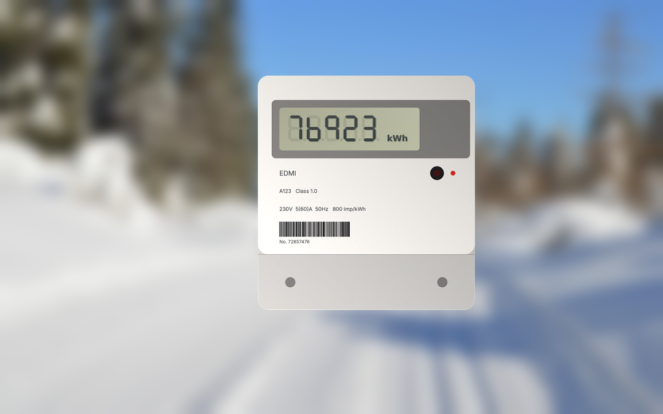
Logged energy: 76923kWh
